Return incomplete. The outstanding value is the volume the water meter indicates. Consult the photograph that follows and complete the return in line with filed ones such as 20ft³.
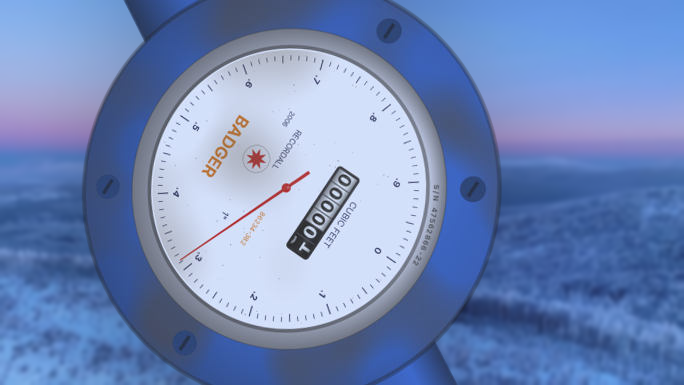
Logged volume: 1.31ft³
